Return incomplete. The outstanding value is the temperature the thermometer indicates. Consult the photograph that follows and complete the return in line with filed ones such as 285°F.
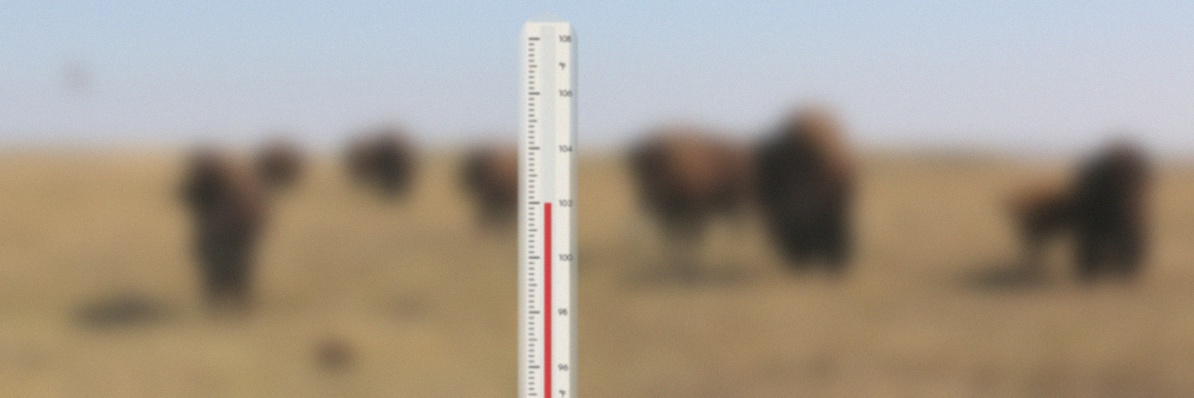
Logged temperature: 102°F
